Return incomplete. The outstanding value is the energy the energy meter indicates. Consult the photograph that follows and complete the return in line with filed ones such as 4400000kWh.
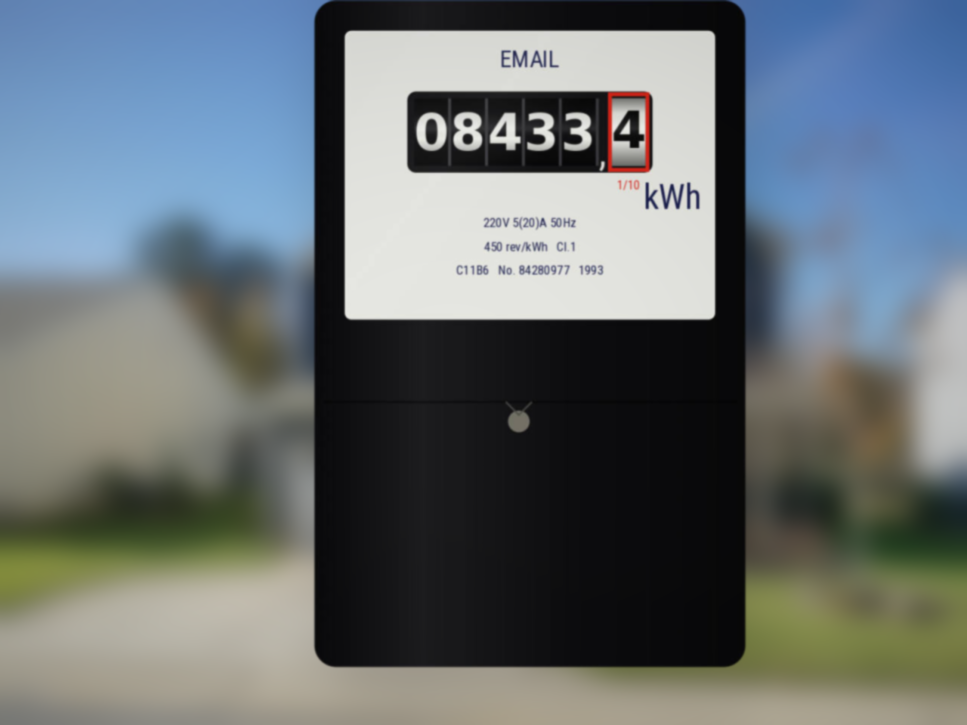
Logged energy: 8433.4kWh
